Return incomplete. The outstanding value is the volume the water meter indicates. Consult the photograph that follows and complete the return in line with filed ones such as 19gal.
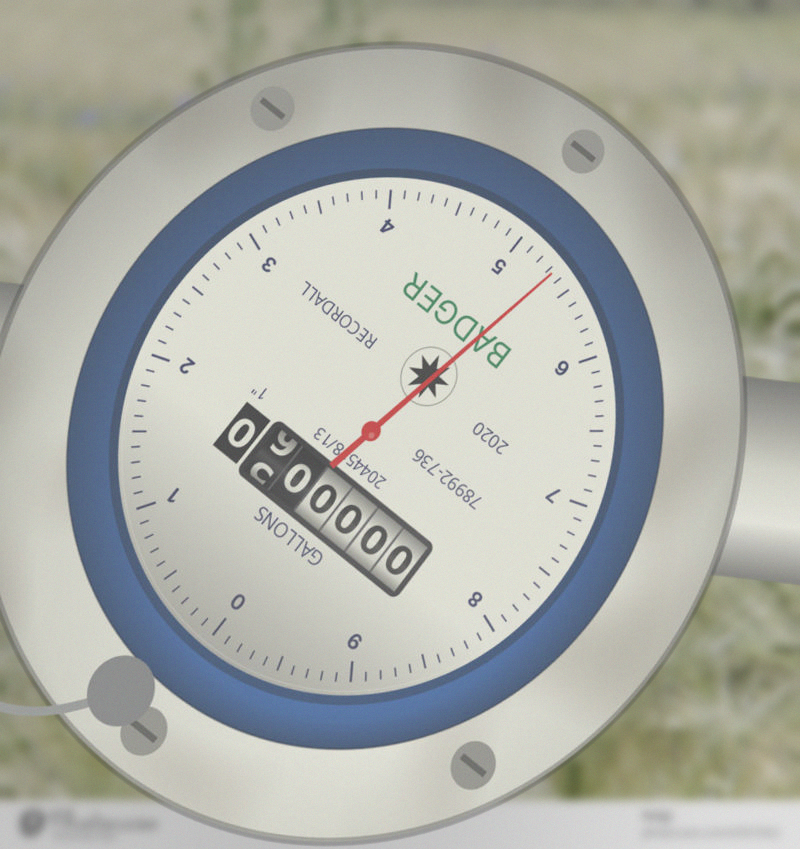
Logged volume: 55.3gal
